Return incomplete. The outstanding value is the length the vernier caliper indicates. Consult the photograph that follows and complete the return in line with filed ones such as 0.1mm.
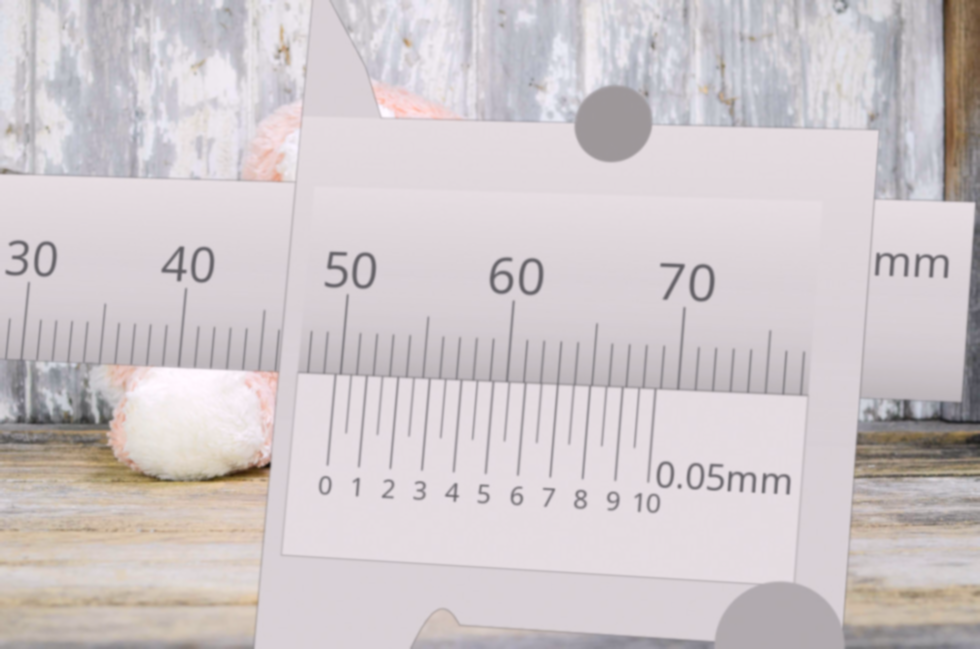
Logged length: 49.7mm
